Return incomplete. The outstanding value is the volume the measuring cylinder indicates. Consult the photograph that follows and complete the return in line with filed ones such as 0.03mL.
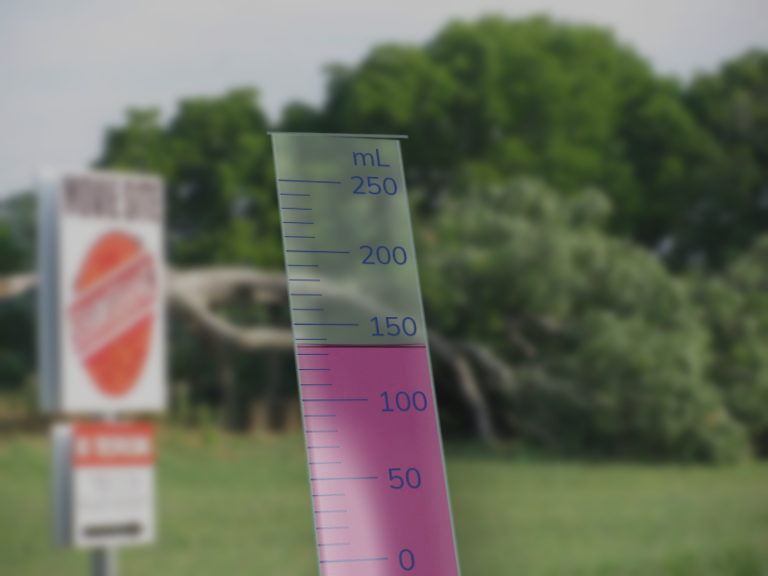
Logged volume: 135mL
